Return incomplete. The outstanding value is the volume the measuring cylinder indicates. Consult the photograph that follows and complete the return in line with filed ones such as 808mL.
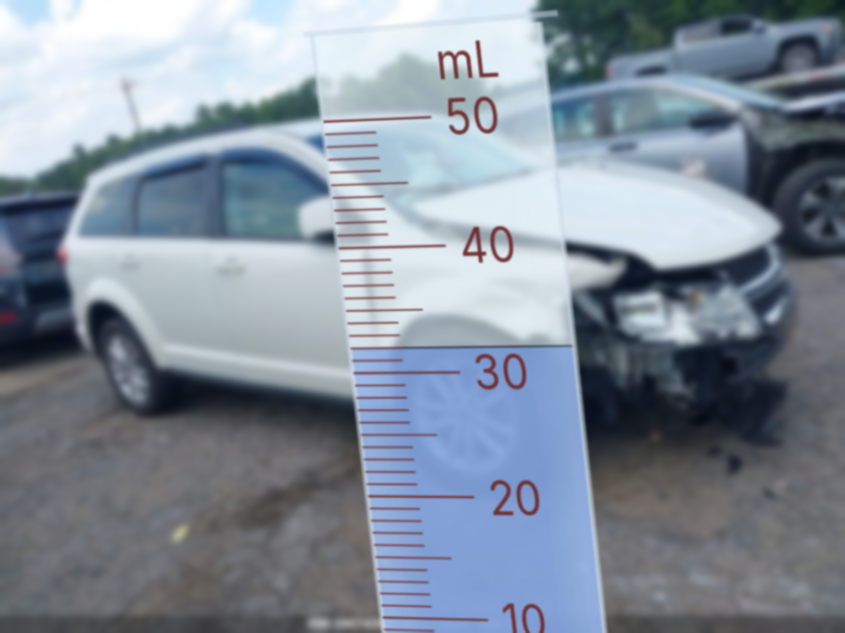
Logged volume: 32mL
